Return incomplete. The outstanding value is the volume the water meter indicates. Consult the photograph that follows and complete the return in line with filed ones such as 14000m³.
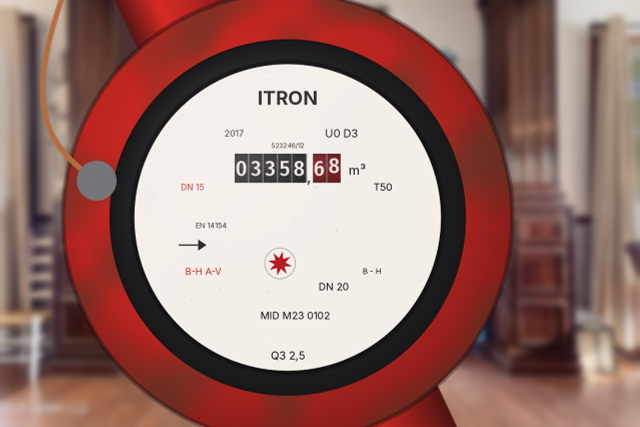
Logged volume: 3358.68m³
